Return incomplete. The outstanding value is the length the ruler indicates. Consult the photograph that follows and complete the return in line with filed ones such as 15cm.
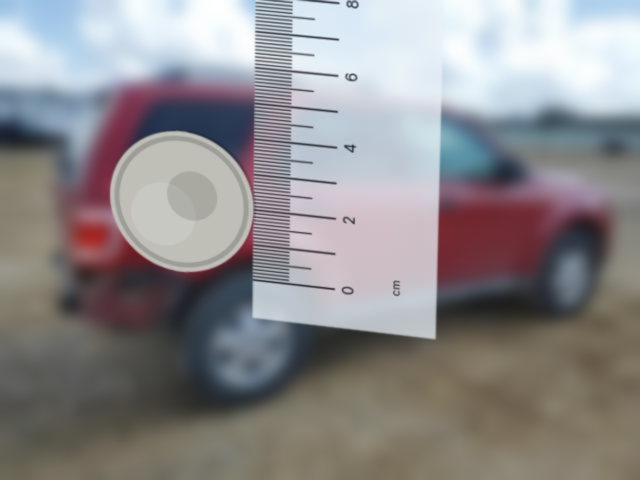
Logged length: 4cm
